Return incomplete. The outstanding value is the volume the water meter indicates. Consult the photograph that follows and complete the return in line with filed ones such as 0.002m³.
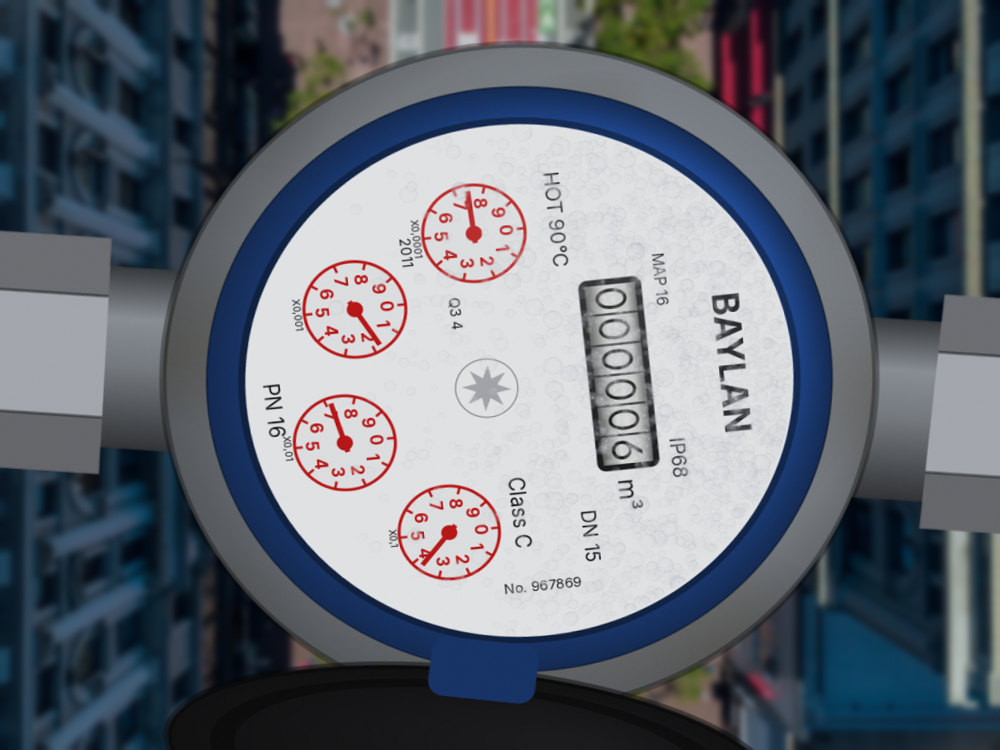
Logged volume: 6.3717m³
